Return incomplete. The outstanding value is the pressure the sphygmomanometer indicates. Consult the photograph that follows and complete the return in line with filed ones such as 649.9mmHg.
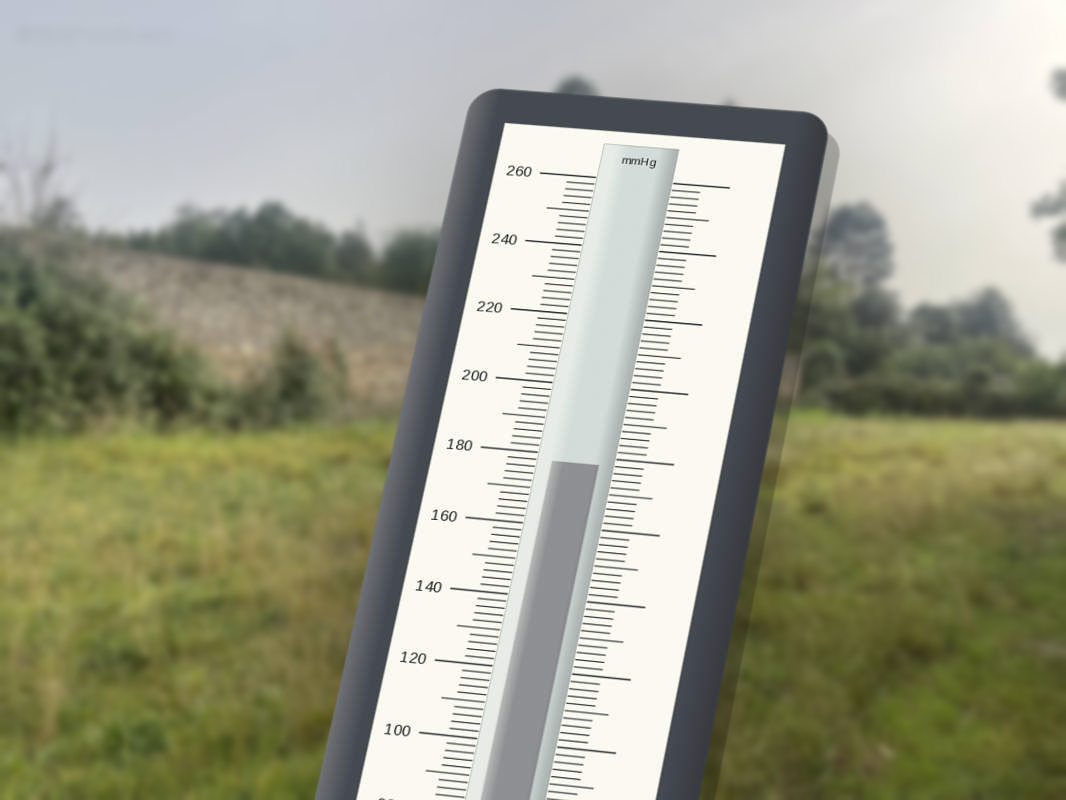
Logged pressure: 178mmHg
